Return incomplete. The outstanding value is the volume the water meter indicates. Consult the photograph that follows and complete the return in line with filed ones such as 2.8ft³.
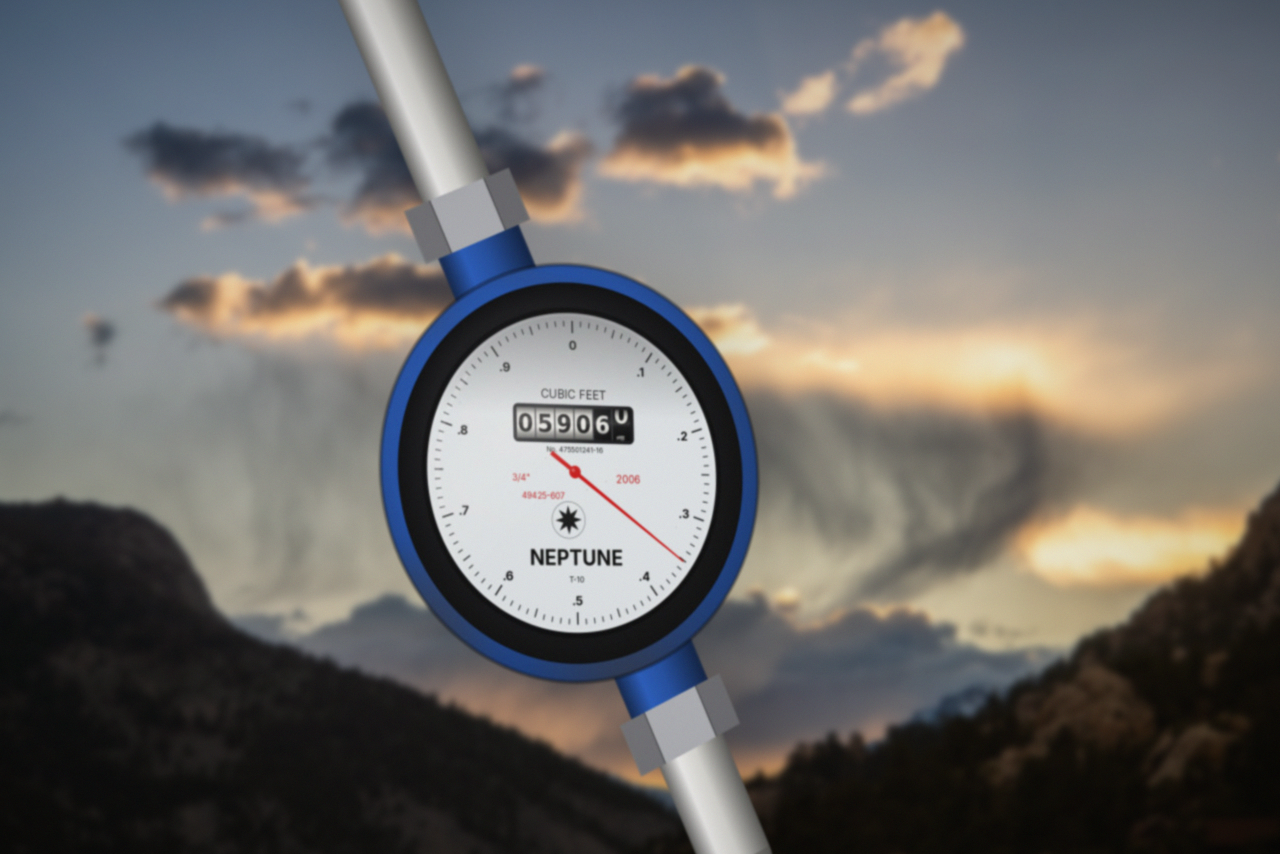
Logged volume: 59060.35ft³
